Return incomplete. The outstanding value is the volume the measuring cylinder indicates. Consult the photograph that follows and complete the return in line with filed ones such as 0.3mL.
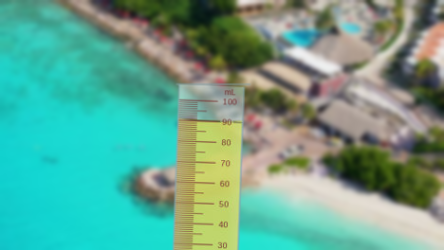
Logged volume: 90mL
